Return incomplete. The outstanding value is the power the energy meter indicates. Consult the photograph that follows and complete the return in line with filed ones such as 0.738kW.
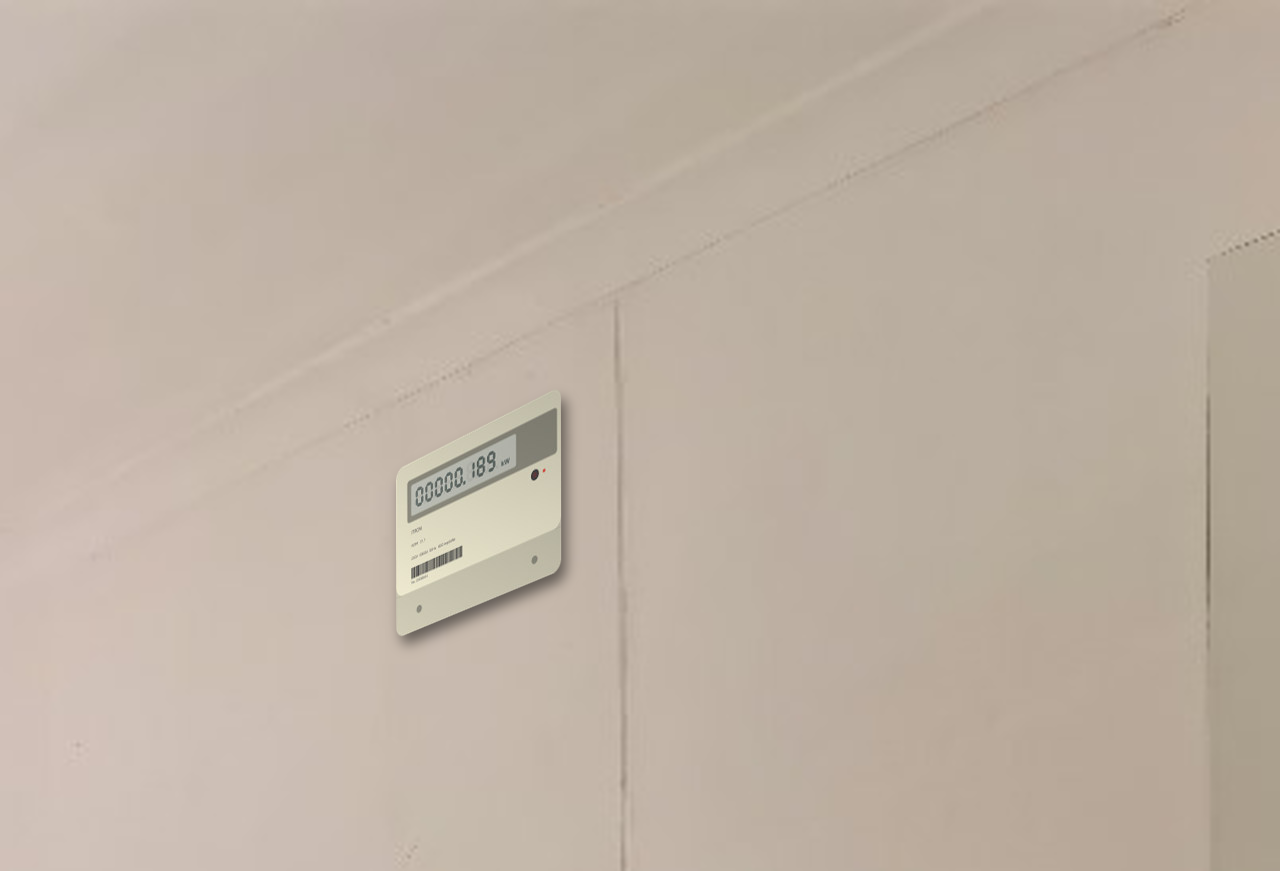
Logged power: 0.189kW
